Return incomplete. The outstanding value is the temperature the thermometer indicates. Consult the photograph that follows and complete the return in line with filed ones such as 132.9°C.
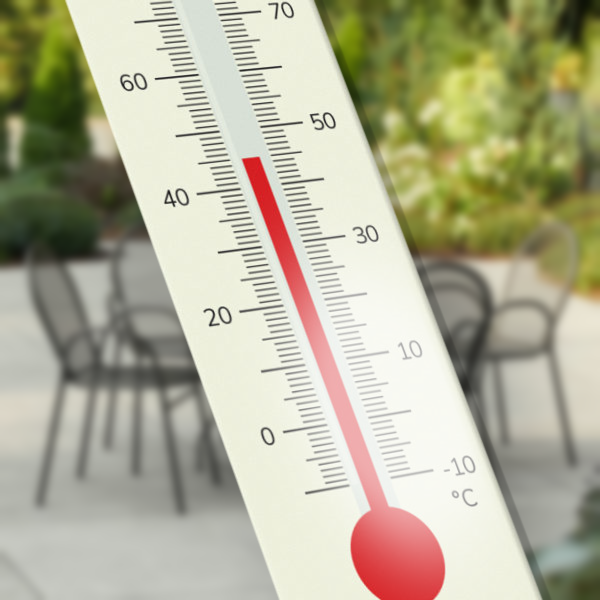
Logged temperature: 45°C
